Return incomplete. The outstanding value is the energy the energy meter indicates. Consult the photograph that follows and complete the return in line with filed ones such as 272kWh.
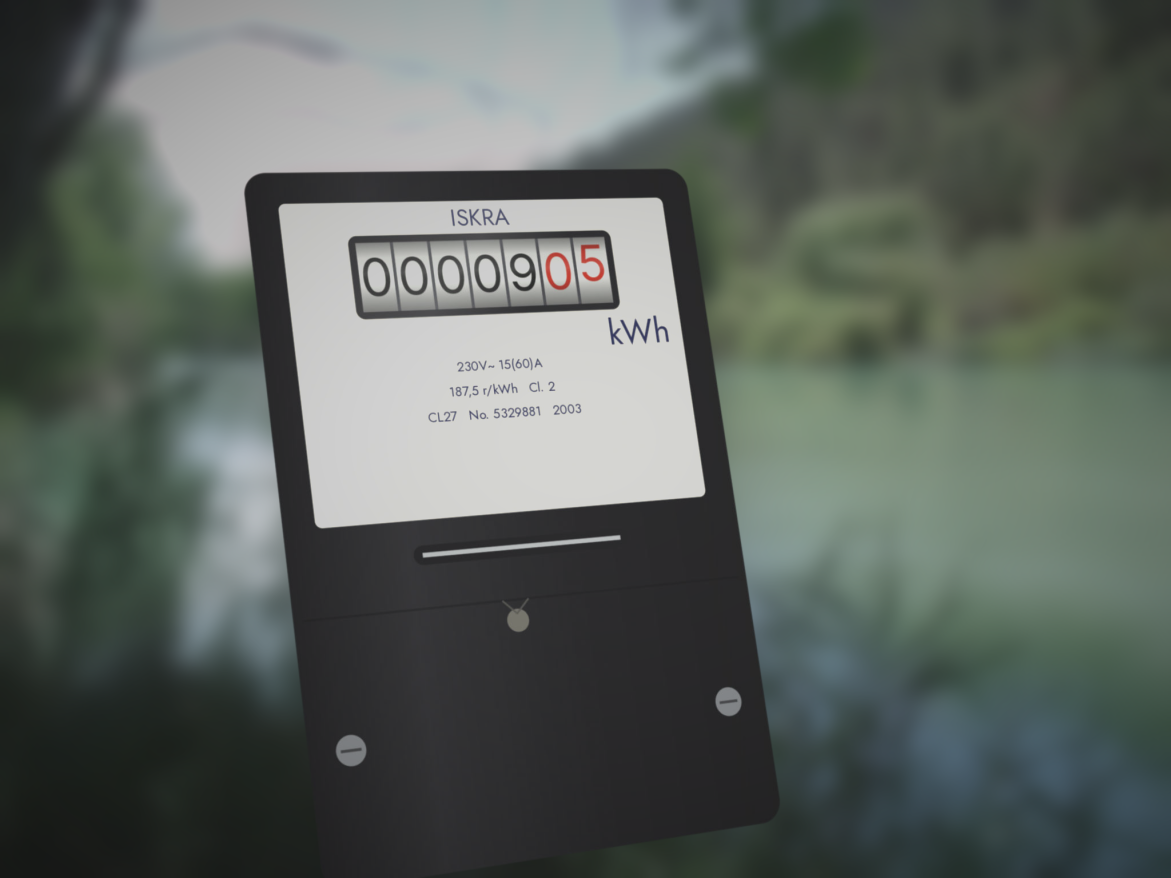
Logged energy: 9.05kWh
